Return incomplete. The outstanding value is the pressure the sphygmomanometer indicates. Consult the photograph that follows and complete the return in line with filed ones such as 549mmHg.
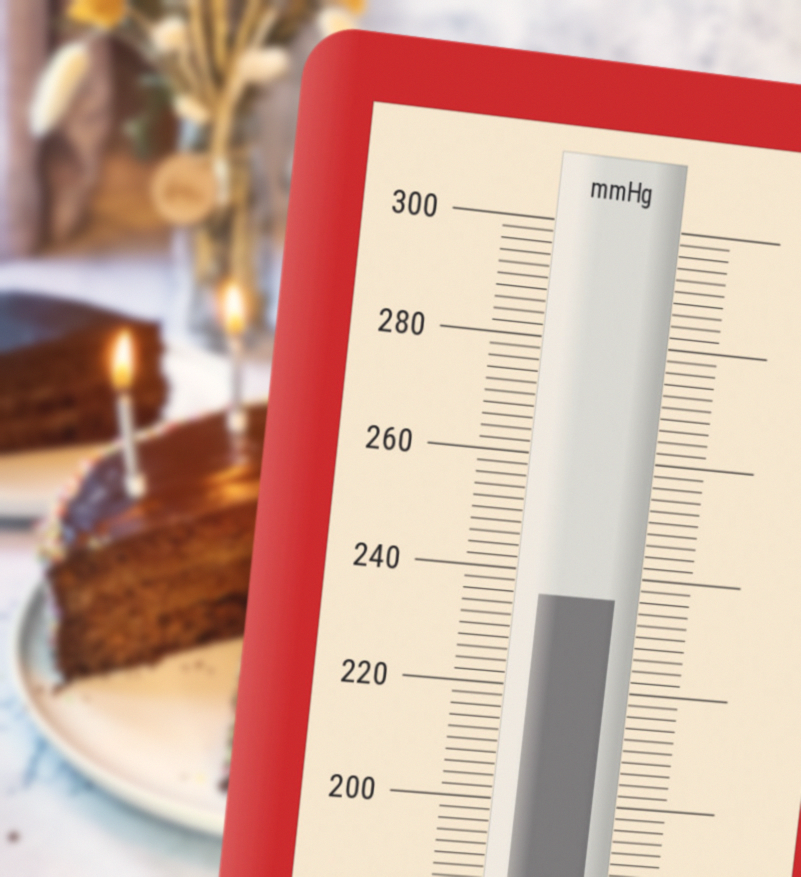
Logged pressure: 236mmHg
